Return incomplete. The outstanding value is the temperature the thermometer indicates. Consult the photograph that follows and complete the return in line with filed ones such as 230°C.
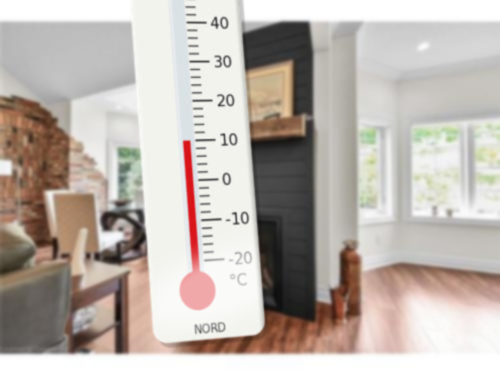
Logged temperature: 10°C
